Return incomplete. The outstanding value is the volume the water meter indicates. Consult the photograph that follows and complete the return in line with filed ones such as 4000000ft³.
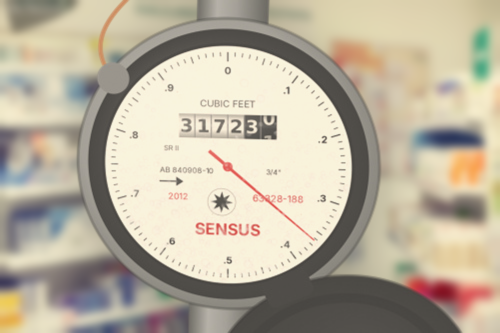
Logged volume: 317230.36ft³
